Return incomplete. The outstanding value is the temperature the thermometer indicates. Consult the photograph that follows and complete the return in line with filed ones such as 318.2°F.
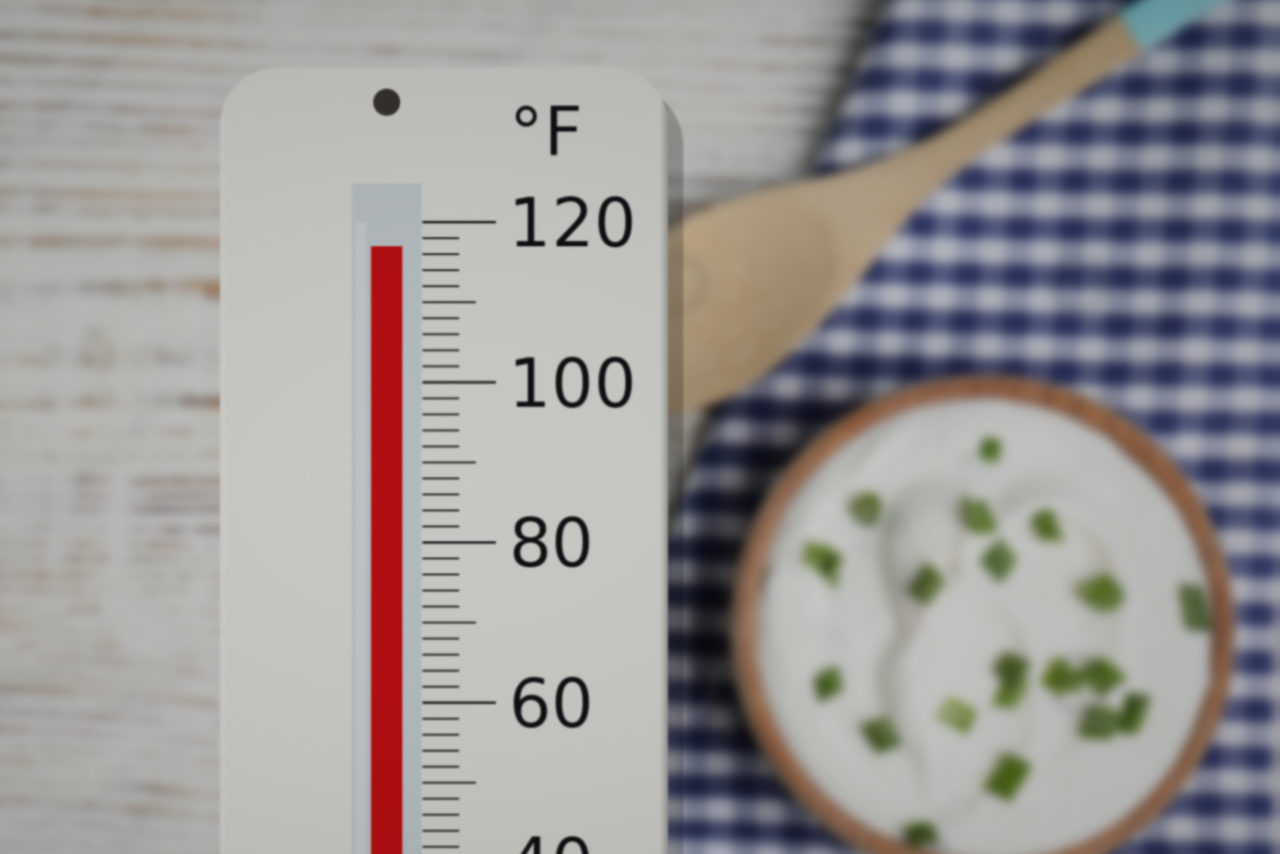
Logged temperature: 117°F
